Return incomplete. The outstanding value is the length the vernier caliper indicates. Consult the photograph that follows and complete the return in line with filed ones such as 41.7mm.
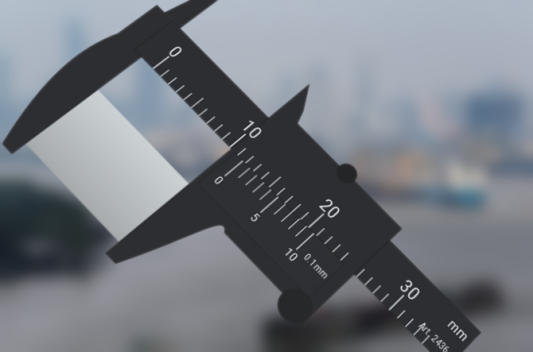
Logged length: 11.7mm
